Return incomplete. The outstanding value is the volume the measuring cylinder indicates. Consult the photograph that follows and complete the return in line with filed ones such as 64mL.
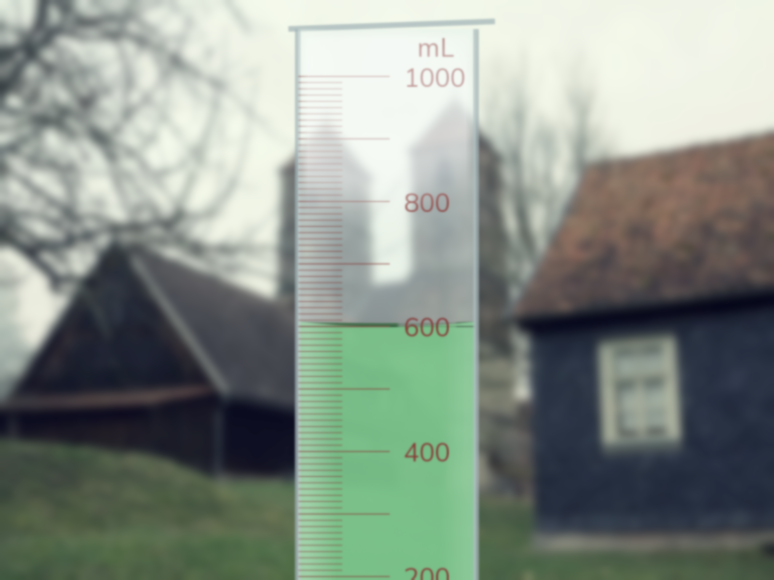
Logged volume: 600mL
